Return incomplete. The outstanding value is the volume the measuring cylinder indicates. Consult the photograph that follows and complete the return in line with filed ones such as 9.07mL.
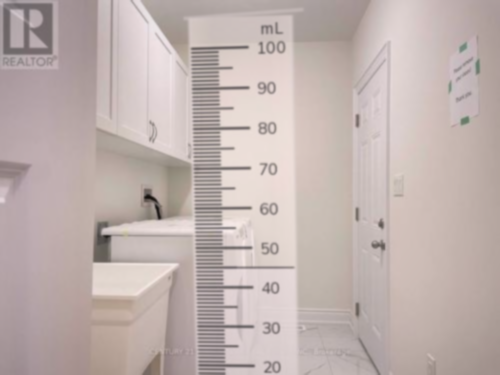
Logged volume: 45mL
